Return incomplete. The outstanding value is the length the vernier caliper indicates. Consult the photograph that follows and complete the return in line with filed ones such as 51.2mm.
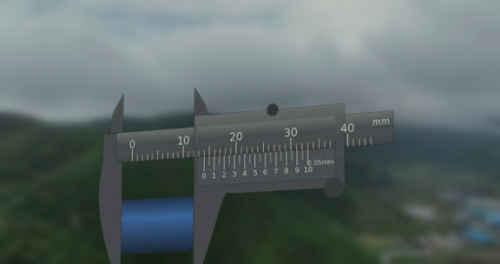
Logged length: 14.0mm
